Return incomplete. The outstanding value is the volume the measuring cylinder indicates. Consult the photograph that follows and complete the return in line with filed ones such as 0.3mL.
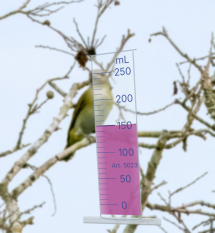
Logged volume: 150mL
